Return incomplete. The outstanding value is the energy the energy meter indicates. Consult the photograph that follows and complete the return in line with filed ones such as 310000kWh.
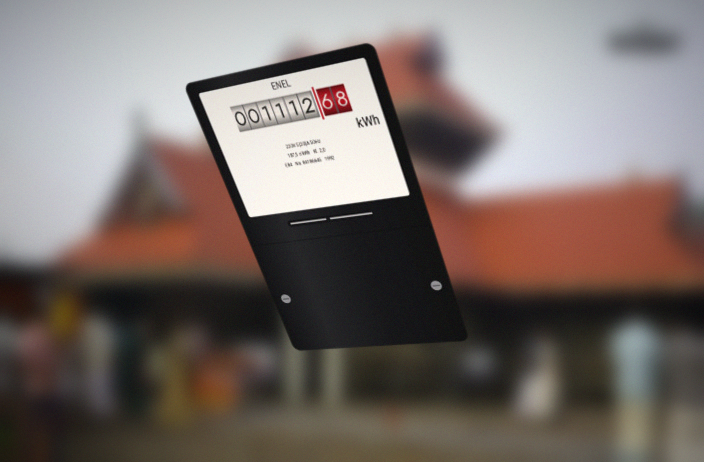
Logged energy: 1112.68kWh
